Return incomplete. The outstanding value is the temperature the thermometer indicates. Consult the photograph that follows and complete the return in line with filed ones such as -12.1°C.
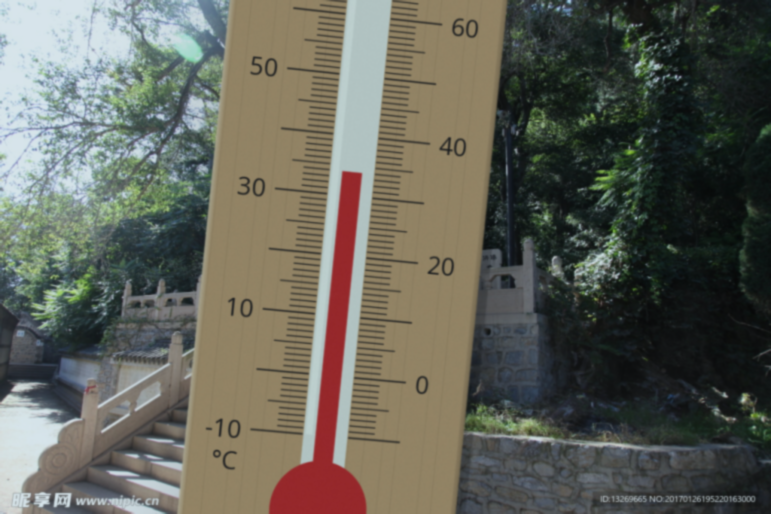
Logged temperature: 34°C
